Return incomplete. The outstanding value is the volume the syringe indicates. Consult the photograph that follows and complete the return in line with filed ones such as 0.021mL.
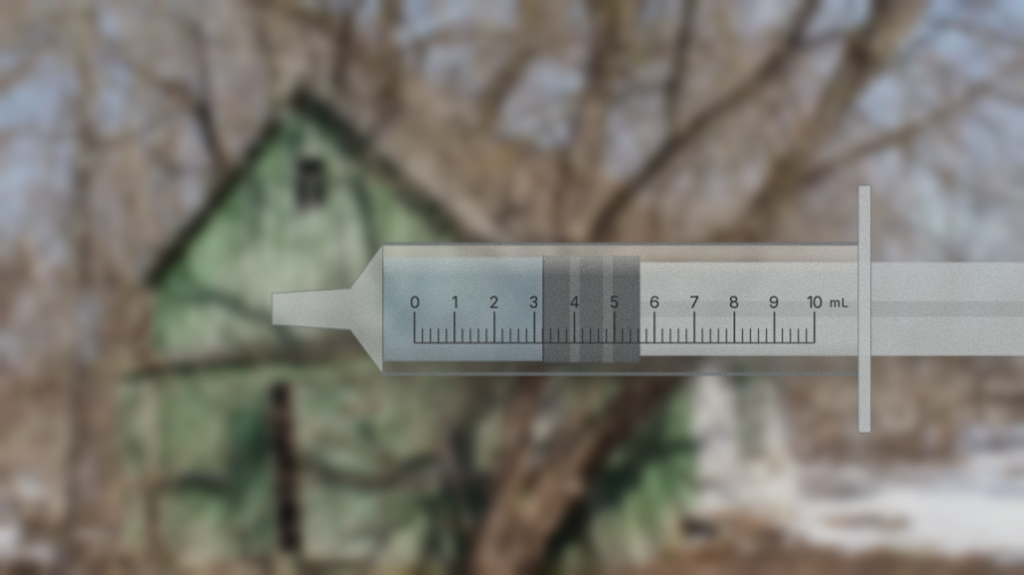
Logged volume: 3.2mL
